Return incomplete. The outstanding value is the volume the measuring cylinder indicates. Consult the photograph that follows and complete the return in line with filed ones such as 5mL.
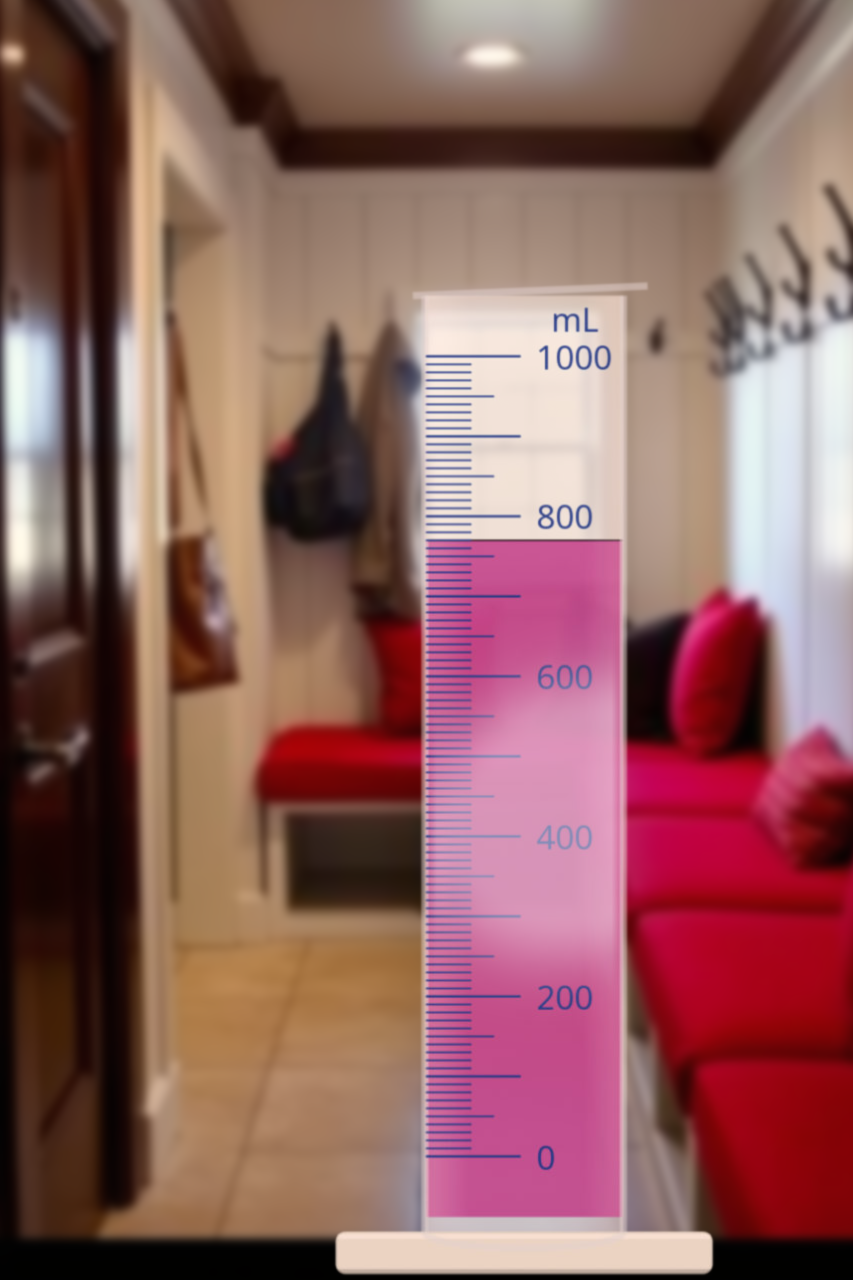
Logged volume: 770mL
